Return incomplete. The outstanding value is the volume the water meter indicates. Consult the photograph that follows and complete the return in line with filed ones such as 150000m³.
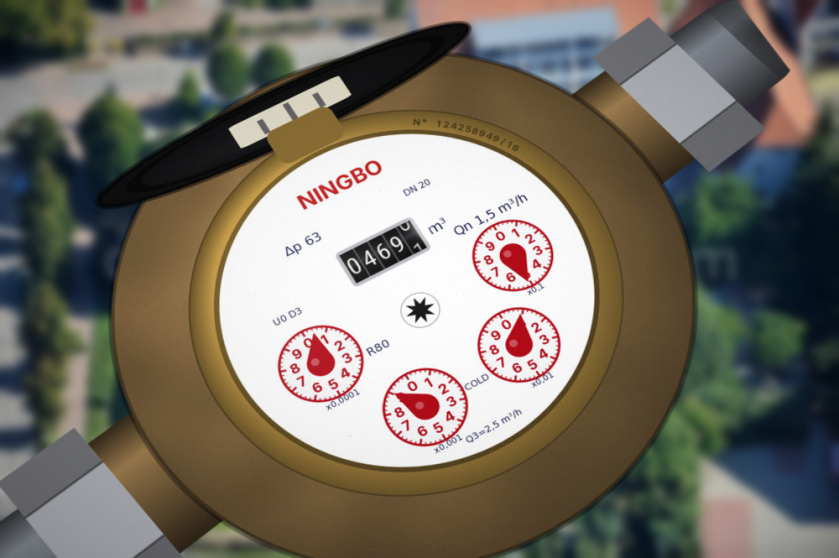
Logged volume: 4690.5090m³
